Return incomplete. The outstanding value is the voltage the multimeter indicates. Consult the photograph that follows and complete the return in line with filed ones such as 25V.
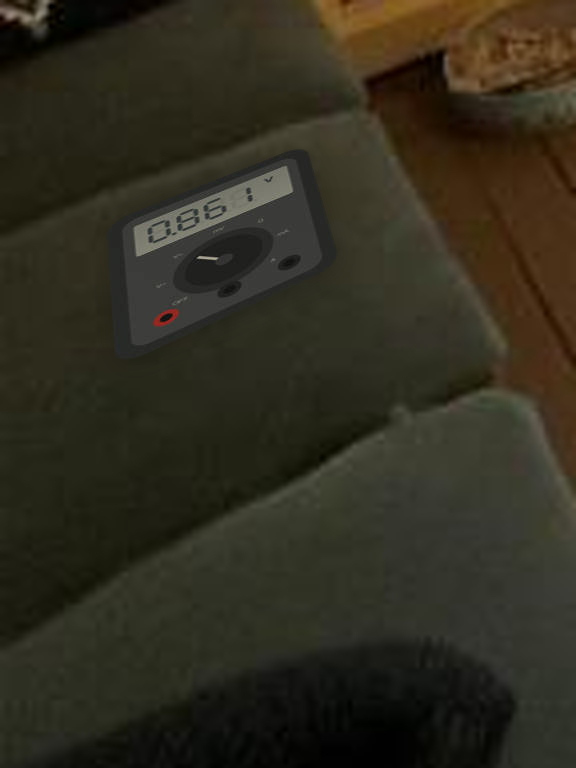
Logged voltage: 0.861V
